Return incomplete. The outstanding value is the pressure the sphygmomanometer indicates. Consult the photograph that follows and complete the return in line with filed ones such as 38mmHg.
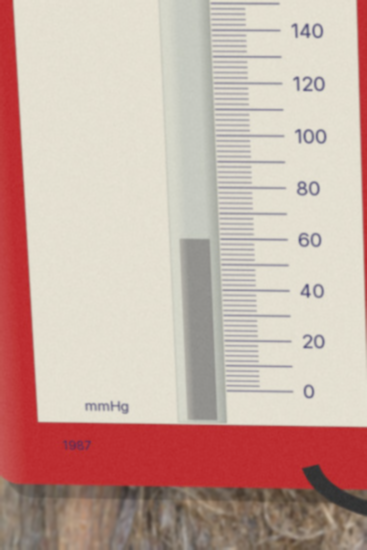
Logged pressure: 60mmHg
